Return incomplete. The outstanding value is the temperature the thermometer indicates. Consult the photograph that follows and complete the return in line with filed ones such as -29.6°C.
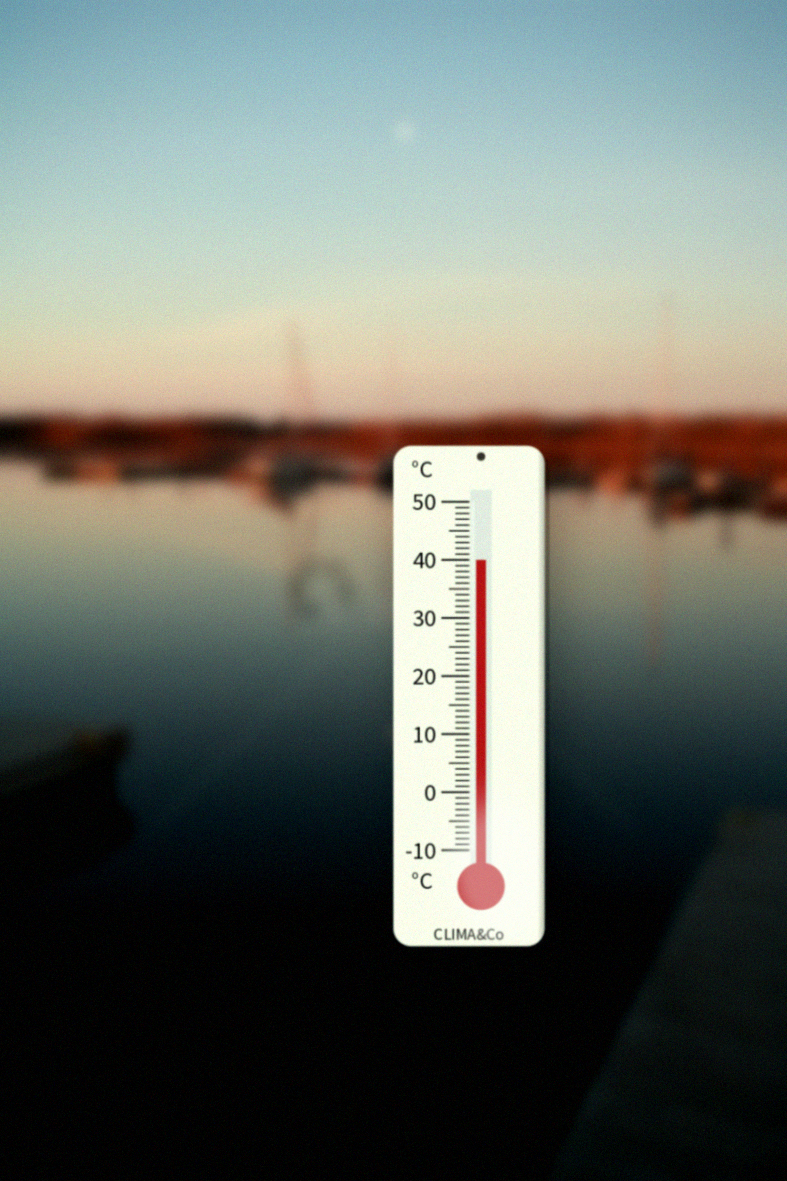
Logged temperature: 40°C
